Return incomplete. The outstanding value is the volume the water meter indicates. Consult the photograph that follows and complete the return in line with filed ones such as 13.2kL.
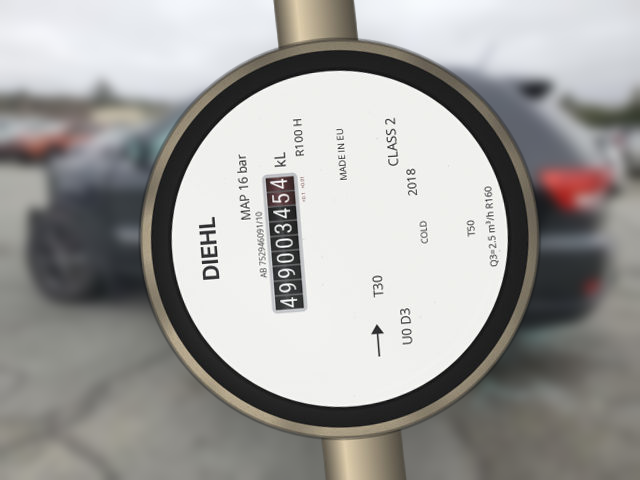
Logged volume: 4990034.54kL
